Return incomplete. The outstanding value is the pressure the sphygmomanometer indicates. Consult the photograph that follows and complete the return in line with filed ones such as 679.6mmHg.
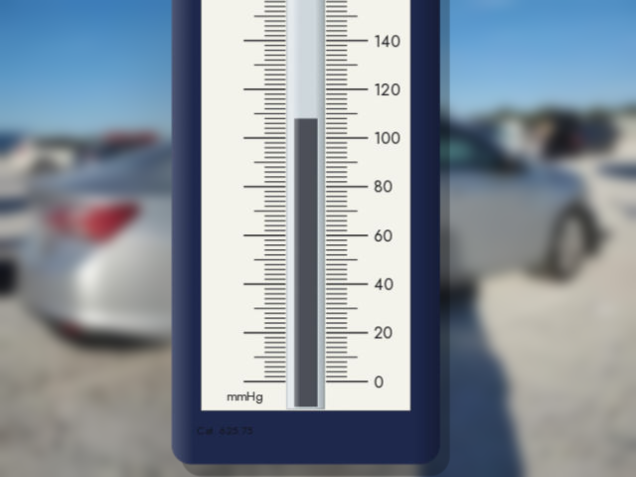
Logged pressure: 108mmHg
